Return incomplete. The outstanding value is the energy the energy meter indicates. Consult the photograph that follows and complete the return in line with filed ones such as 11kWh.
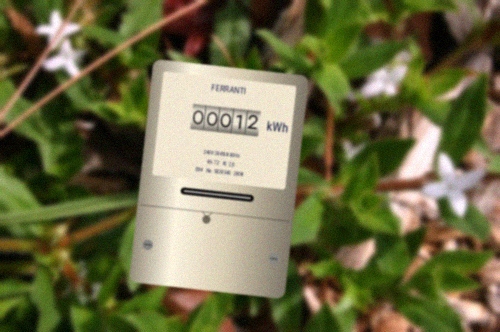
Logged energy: 12kWh
